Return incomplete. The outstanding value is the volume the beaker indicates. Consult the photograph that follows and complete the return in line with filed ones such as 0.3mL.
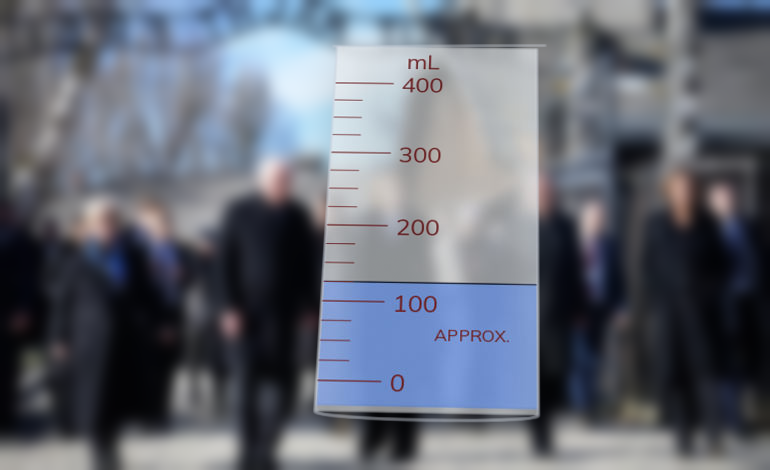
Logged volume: 125mL
